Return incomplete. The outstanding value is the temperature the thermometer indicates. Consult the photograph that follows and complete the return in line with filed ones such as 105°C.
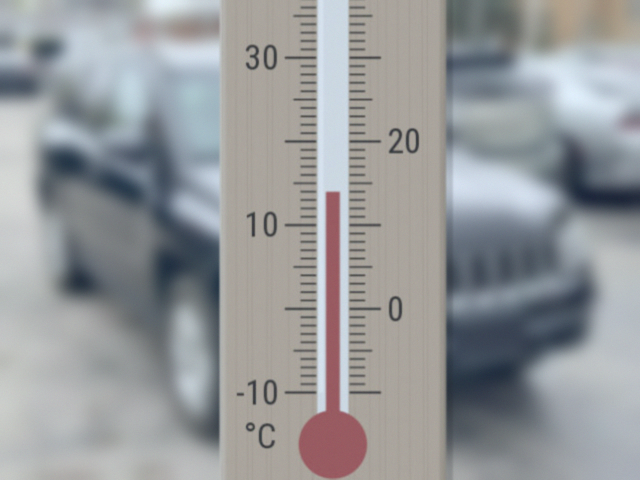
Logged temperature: 14°C
